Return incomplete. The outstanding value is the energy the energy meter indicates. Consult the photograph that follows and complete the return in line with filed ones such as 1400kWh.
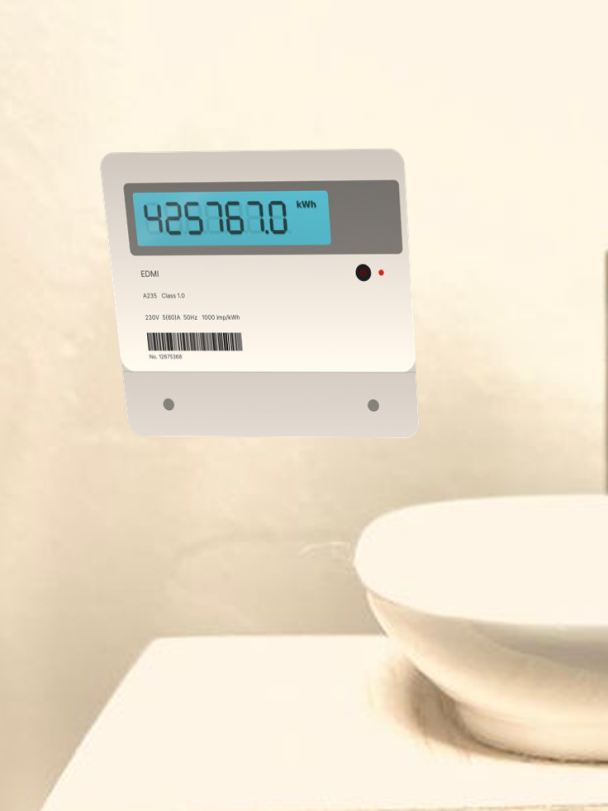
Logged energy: 425767.0kWh
